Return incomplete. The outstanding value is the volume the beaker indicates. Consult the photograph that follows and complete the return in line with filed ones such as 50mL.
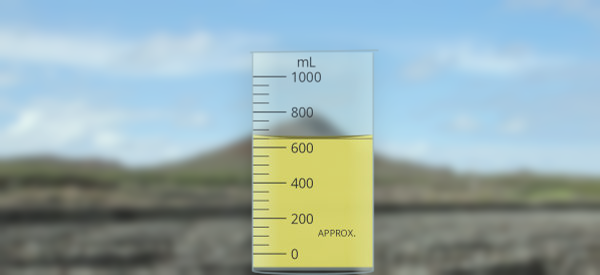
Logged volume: 650mL
